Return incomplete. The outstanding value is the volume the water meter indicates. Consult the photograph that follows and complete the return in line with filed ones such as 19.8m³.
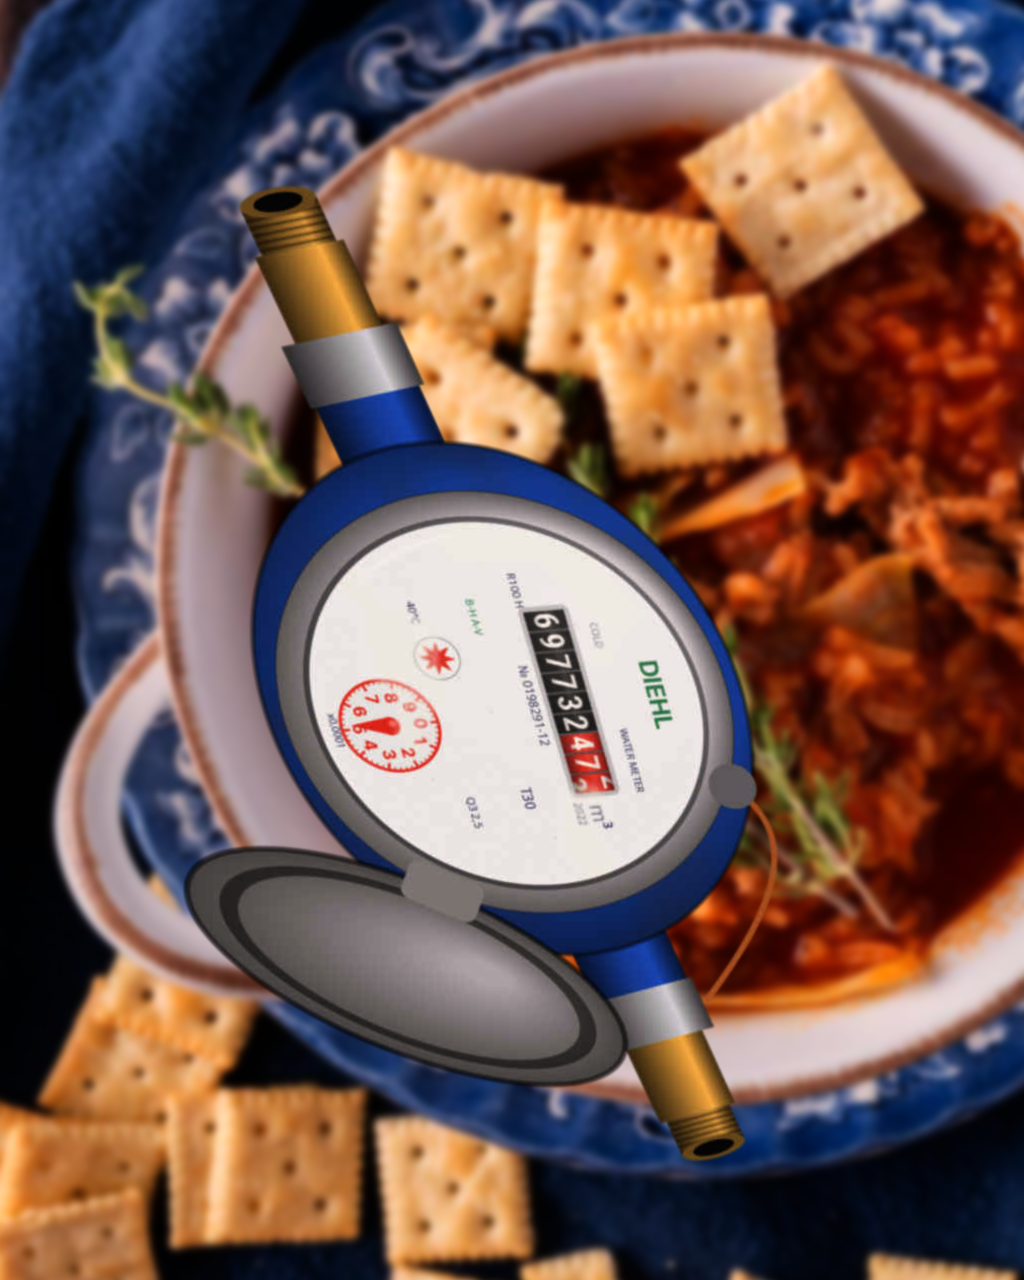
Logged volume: 697732.4725m³
